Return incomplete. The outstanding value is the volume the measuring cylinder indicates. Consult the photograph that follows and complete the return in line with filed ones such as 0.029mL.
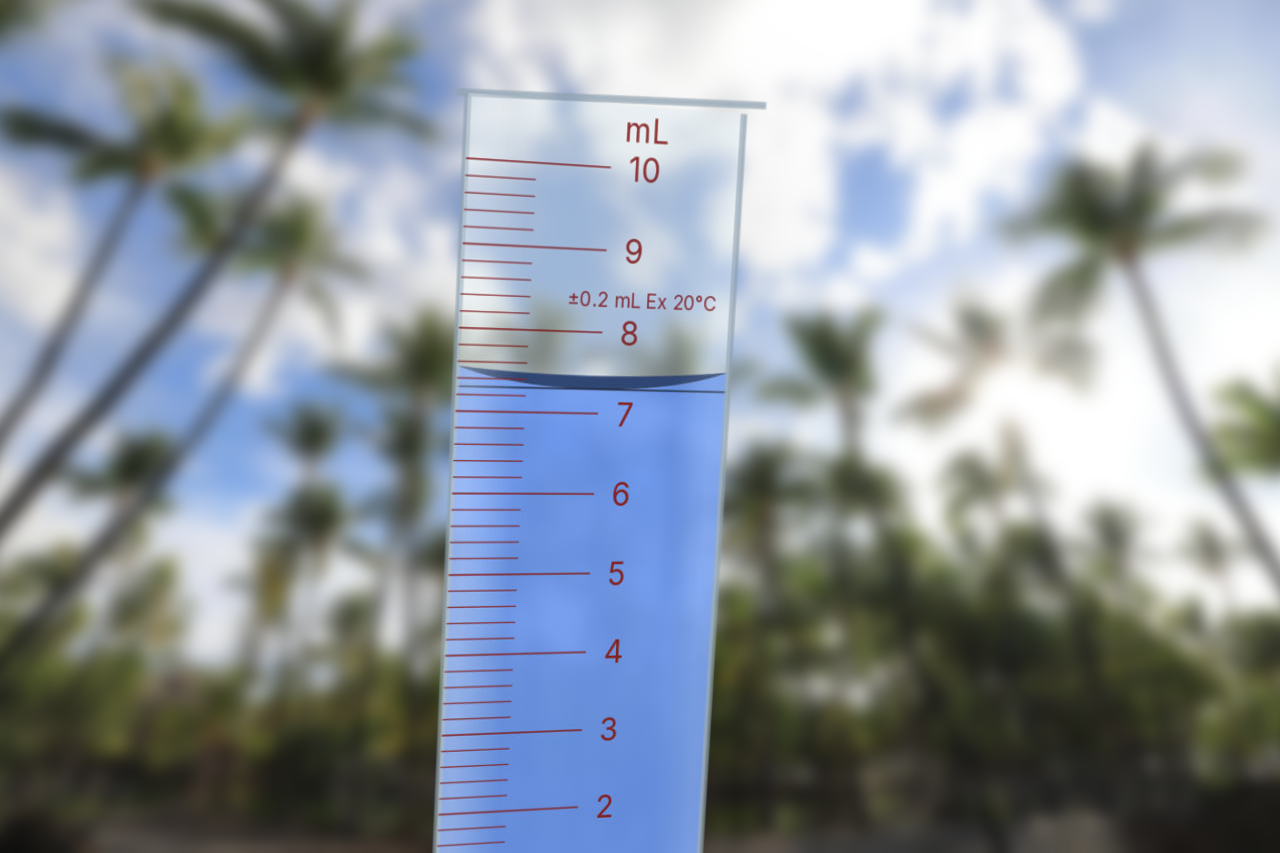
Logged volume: 7.3mL
